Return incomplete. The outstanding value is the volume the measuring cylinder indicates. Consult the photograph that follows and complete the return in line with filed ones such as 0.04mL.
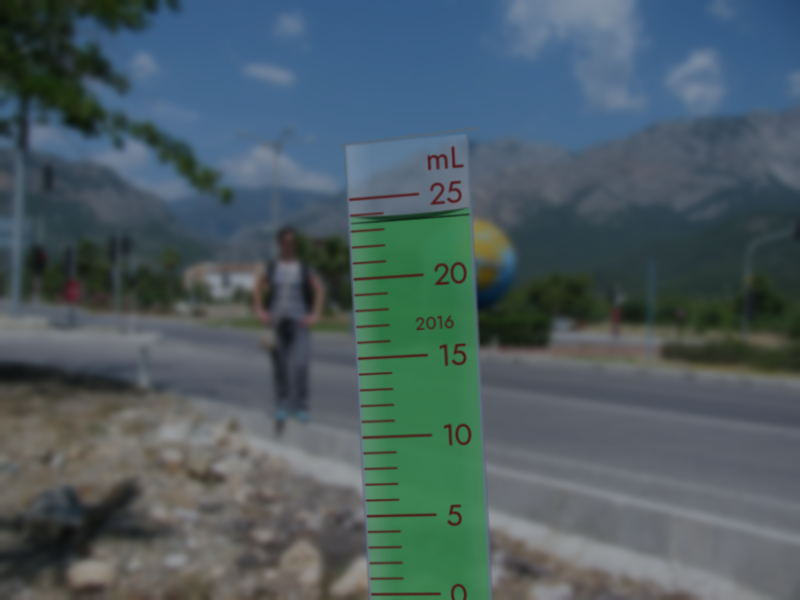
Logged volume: 23.5mL
